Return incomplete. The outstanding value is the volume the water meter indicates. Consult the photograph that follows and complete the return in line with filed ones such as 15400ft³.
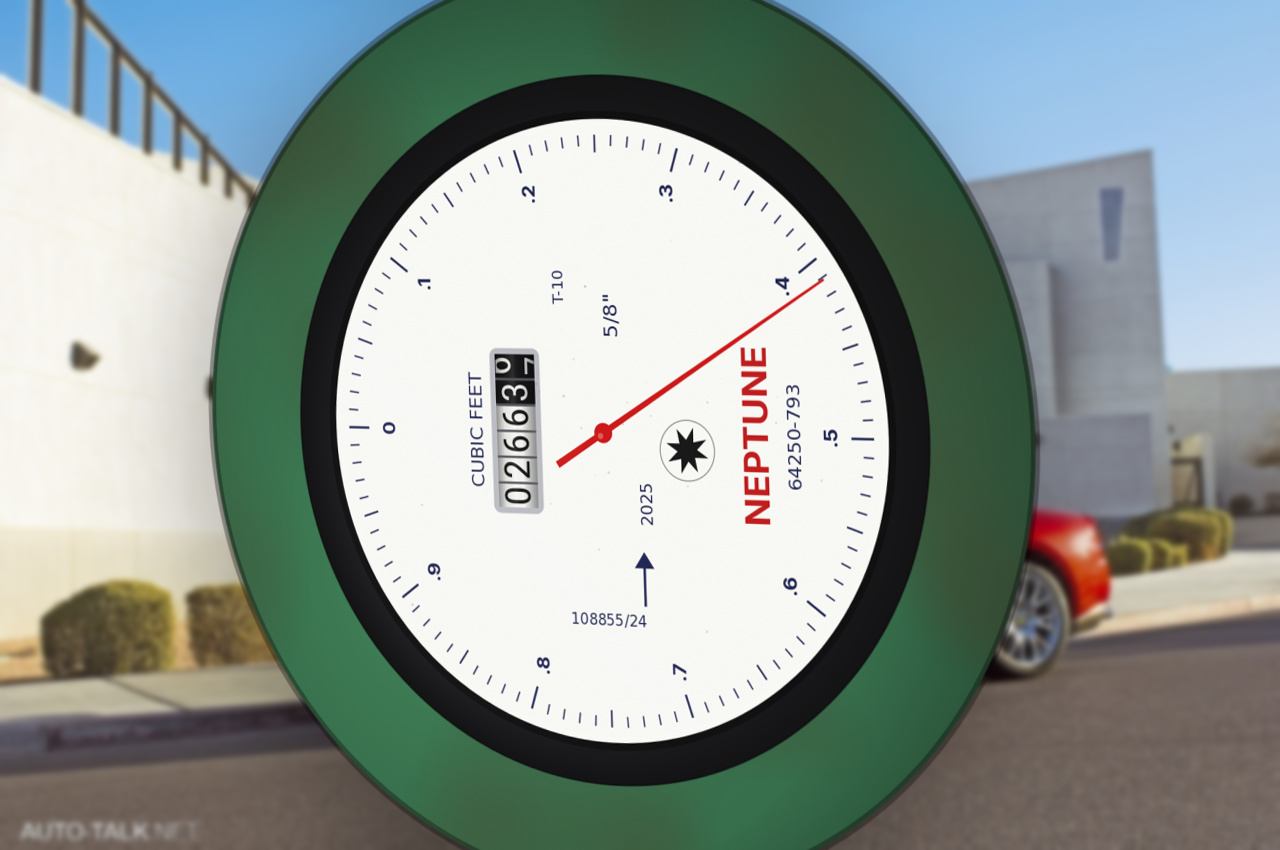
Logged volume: 26636.41ft³
